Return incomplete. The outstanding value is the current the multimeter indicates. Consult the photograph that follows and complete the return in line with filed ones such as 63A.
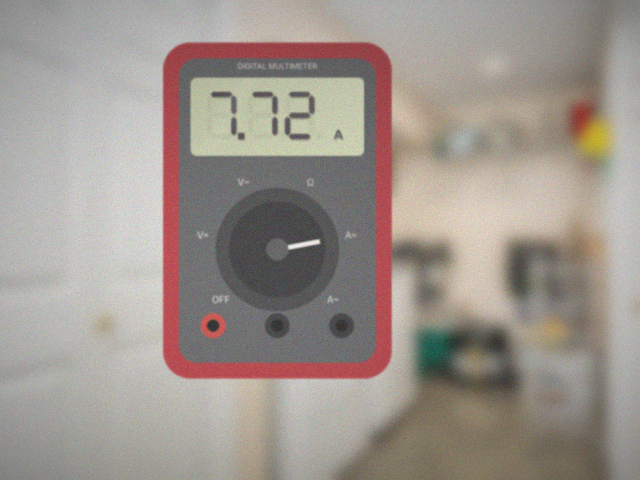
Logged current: 7.72A
